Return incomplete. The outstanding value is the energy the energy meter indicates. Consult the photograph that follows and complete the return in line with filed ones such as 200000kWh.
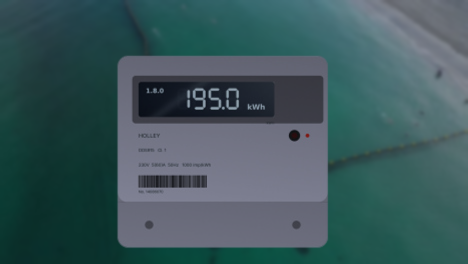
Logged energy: 195.0kWh
